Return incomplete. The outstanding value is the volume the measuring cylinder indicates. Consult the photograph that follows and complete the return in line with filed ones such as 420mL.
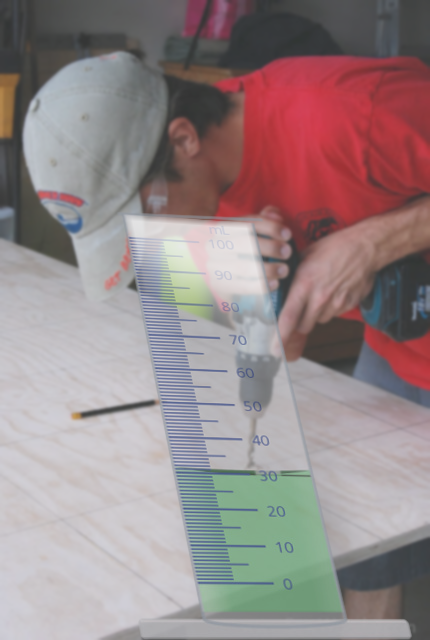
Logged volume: 30mL
